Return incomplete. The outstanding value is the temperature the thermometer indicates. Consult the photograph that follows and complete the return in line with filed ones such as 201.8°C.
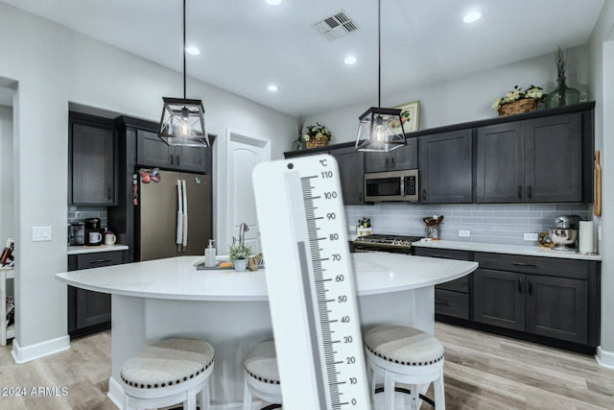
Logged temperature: 80°C
